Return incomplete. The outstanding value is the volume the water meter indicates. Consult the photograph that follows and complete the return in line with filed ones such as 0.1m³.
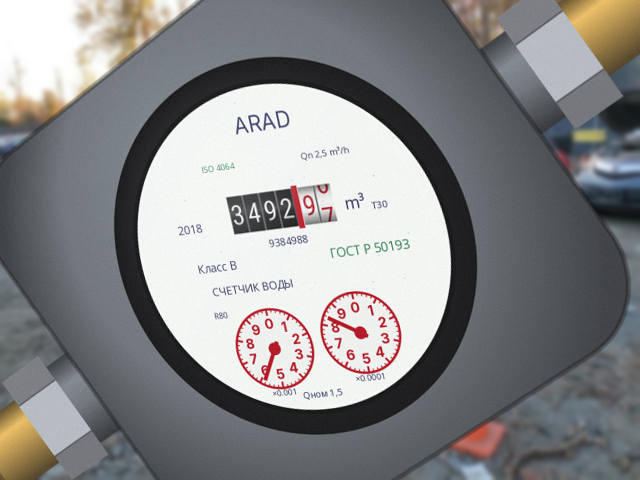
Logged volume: 3492.9658m³
